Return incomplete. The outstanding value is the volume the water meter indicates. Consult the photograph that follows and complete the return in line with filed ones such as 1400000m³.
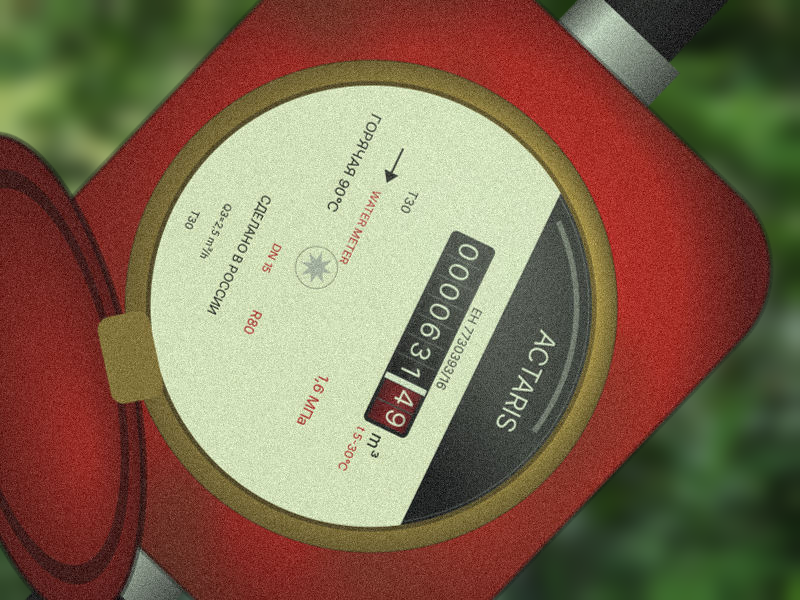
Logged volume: 631.49m³
